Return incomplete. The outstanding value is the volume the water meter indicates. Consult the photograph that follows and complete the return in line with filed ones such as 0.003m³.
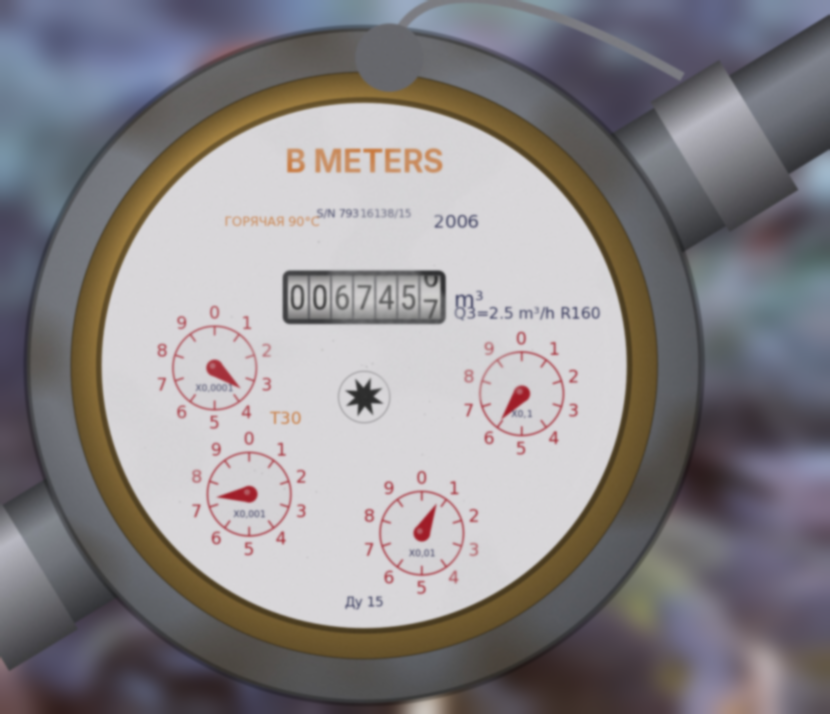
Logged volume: 67456.6073m³
